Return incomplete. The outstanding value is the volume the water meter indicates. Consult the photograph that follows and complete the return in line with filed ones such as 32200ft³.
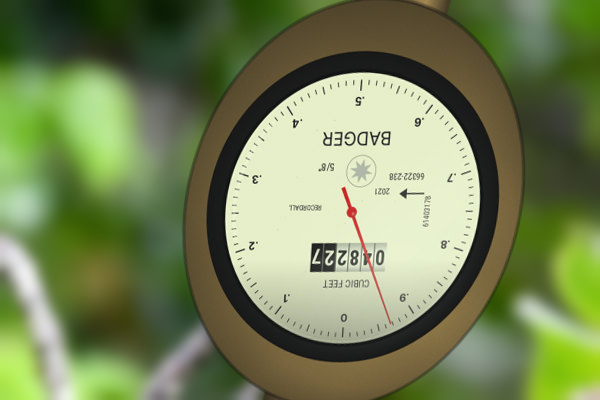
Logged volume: 48226.93ft³
